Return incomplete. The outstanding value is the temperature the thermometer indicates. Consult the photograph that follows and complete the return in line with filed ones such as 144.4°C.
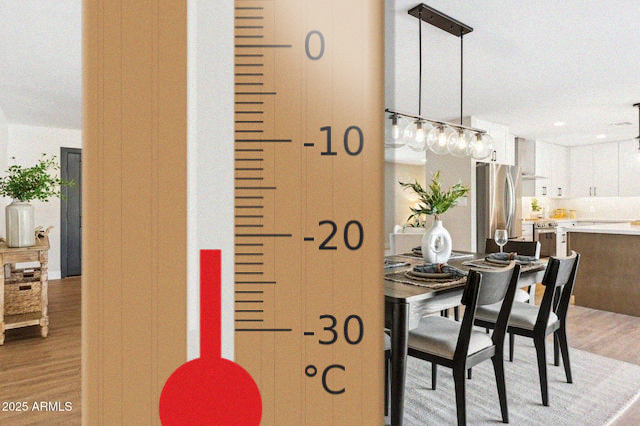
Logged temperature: -21.5°C
